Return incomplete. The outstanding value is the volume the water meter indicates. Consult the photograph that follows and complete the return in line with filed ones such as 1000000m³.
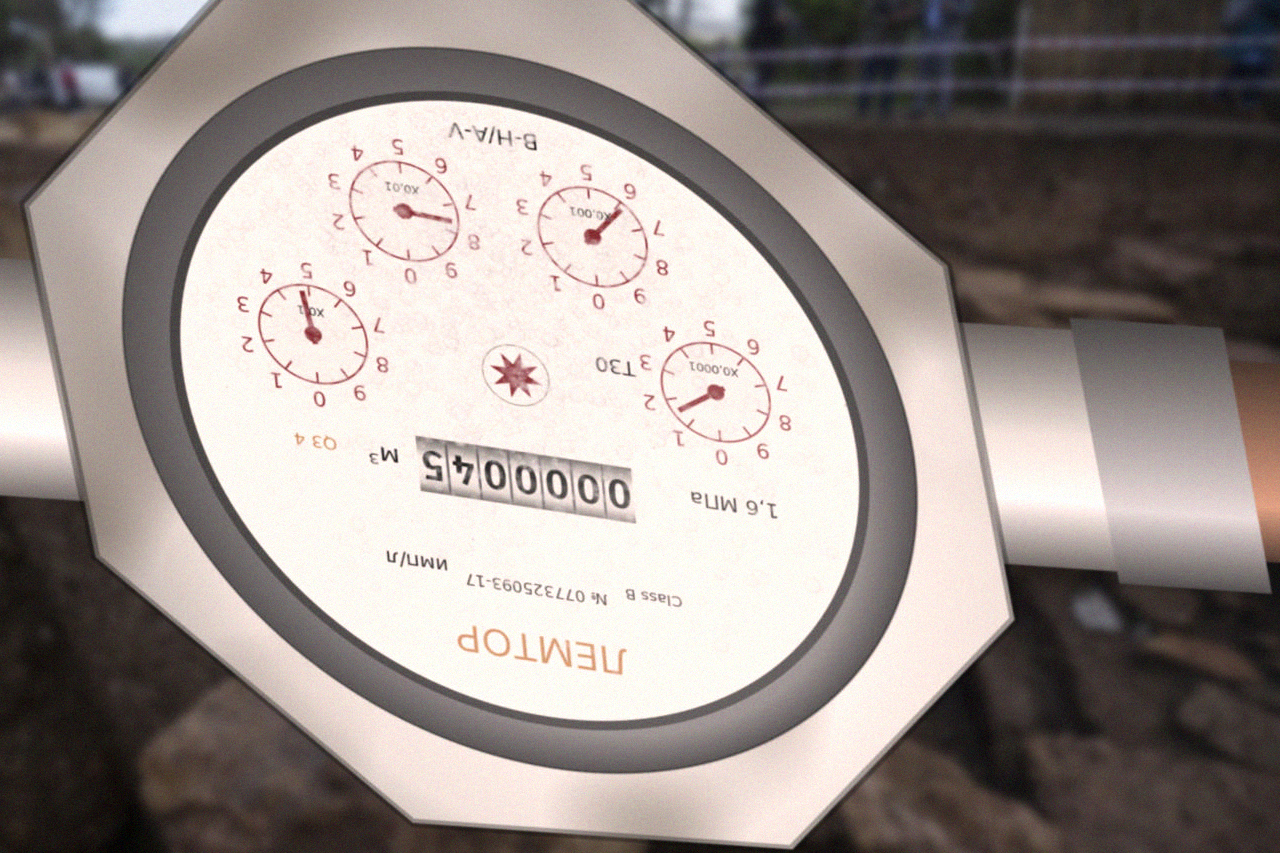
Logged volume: 45.4761m³
